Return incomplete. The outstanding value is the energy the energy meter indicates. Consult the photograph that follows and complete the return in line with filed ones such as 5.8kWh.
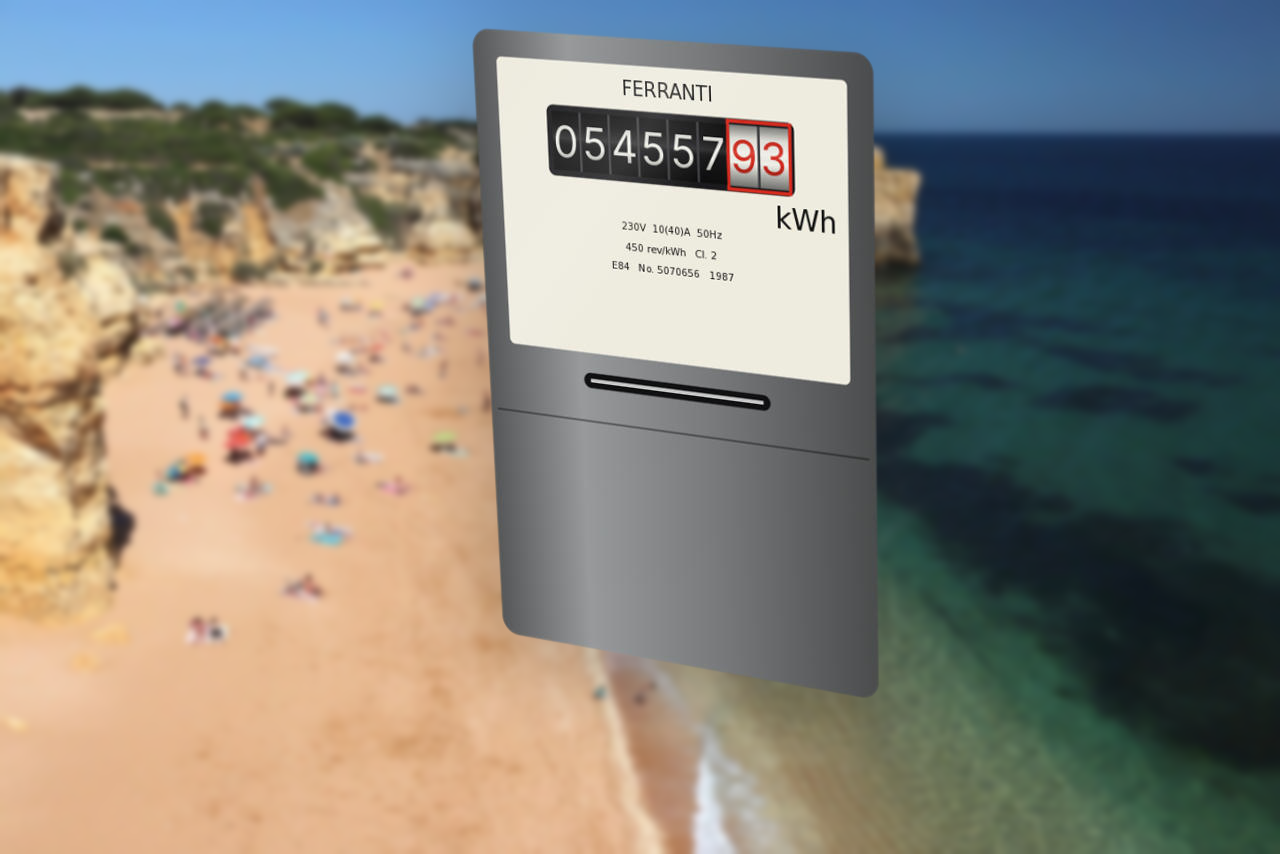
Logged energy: 54557.93kWh
